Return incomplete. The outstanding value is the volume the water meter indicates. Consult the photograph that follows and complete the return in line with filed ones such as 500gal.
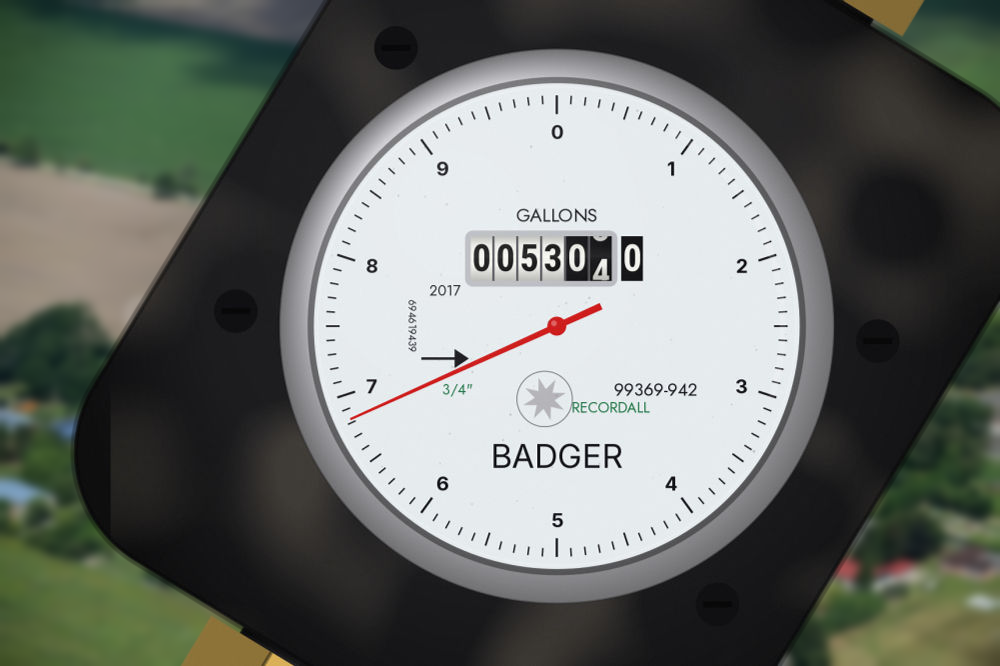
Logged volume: 53036.8gal
